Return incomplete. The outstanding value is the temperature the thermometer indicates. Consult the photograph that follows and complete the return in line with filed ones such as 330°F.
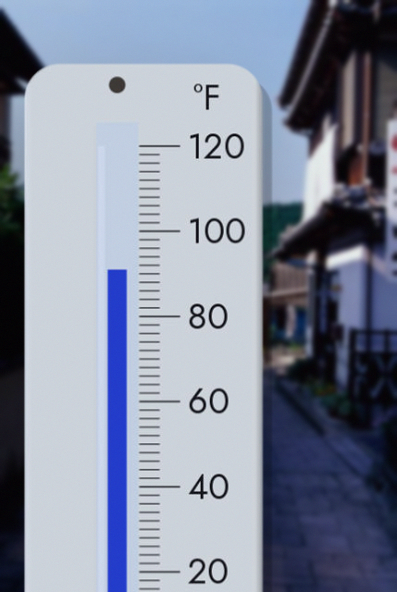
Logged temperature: 91°F
